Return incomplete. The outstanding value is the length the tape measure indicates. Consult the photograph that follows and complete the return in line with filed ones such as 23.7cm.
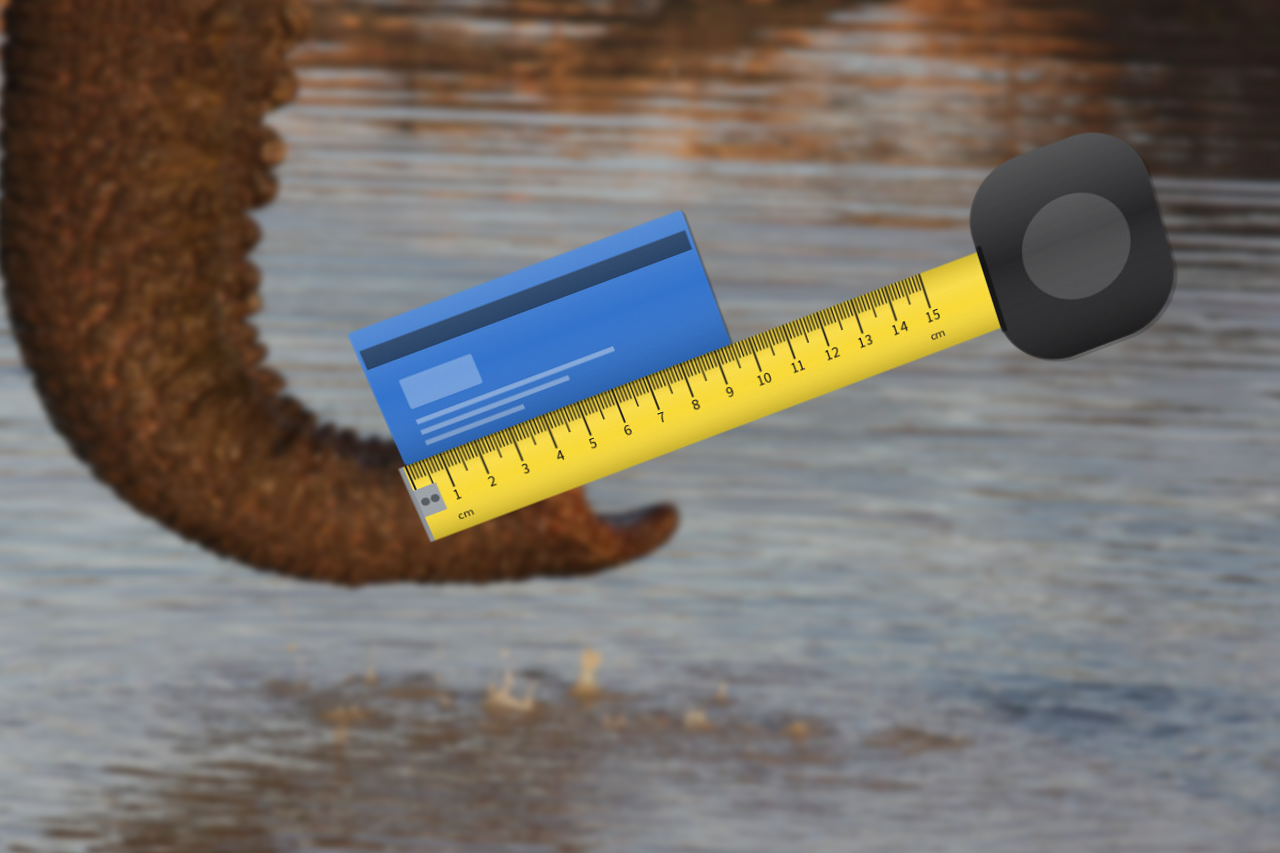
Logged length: 9.5cm
